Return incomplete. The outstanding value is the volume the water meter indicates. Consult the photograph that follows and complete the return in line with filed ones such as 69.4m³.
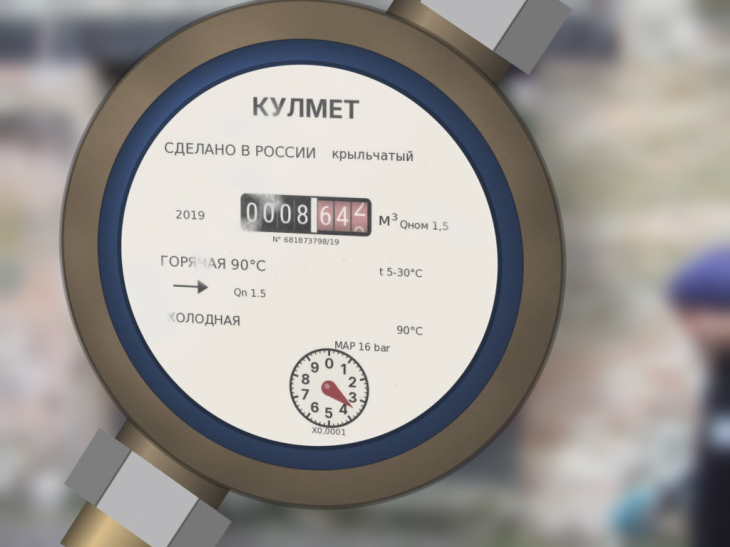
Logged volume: 8.6423m³
